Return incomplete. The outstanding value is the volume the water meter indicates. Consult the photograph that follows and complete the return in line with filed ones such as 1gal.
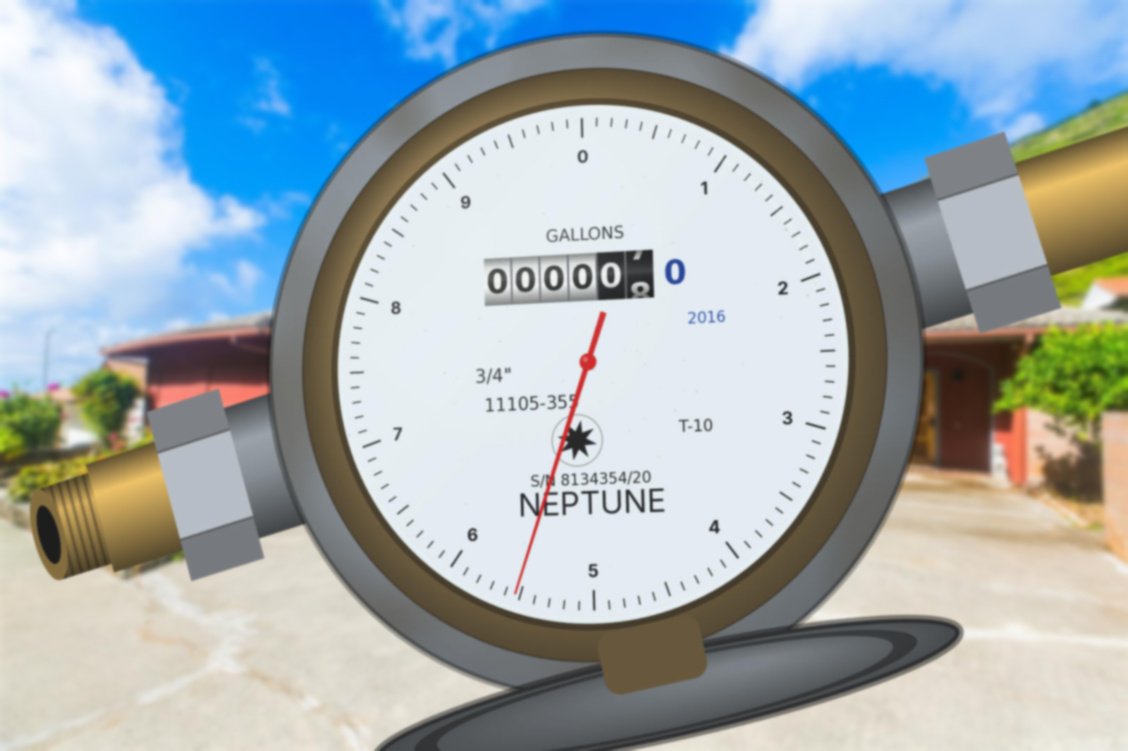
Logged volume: 75.5gal
